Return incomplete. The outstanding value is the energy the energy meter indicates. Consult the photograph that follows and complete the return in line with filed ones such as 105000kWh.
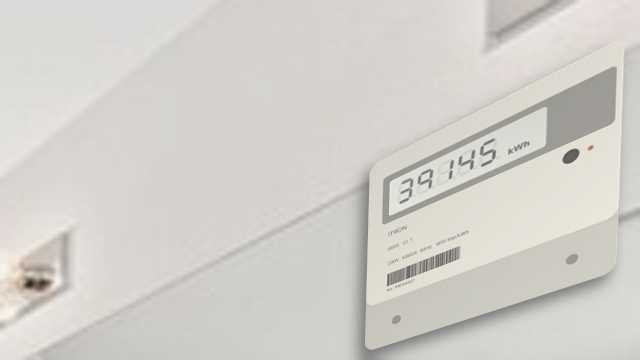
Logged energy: 39145kWh
